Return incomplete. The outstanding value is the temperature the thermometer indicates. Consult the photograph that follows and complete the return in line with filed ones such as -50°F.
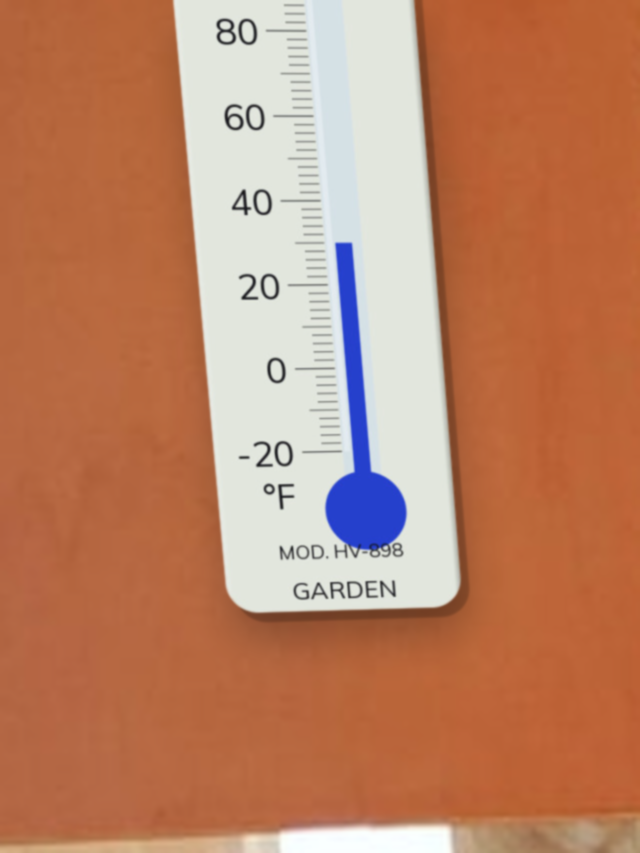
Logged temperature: 30°F
